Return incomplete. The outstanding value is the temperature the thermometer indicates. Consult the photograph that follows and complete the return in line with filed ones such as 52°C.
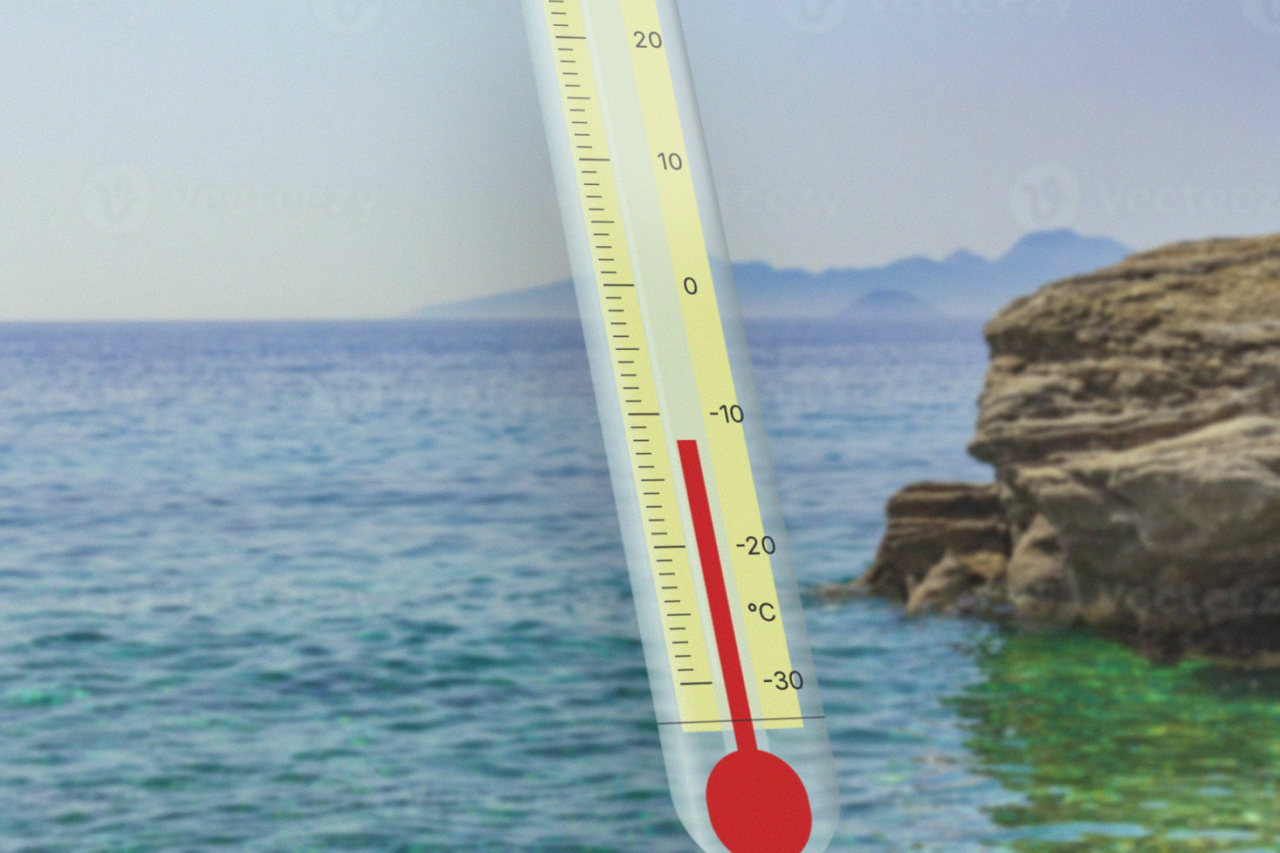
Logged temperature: -12°C
